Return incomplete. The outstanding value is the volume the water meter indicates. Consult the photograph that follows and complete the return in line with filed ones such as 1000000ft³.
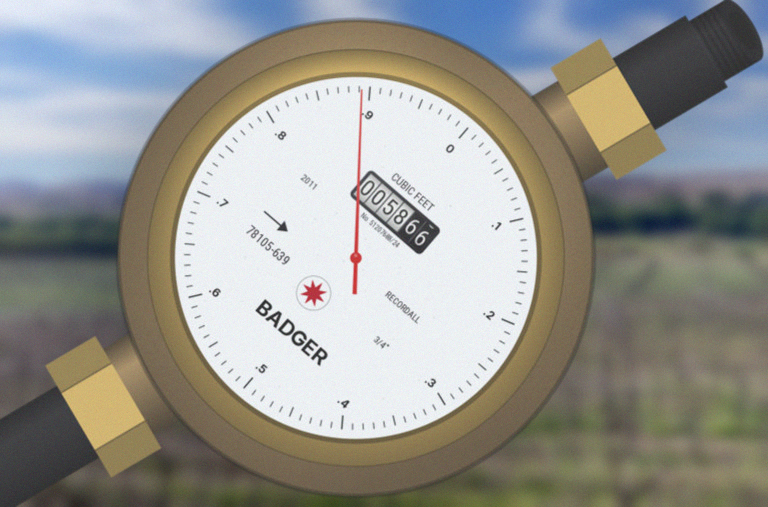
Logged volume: 5865.89ft³
